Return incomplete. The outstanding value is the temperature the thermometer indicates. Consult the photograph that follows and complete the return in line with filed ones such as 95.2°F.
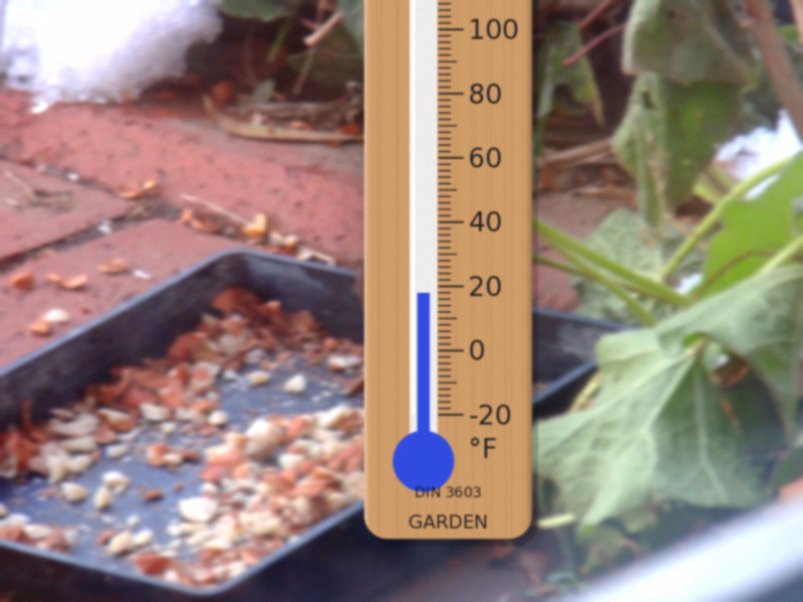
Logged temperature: 18°F
